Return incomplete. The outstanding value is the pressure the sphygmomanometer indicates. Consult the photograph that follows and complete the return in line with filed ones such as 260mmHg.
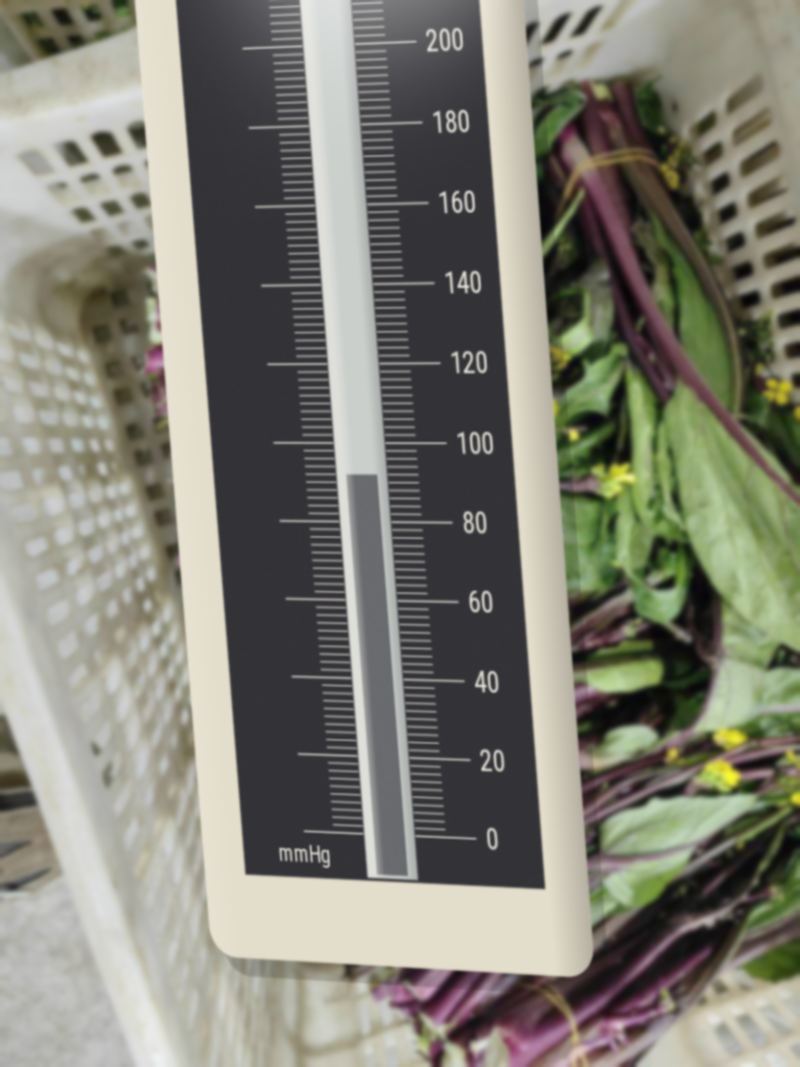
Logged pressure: 92mmHg
